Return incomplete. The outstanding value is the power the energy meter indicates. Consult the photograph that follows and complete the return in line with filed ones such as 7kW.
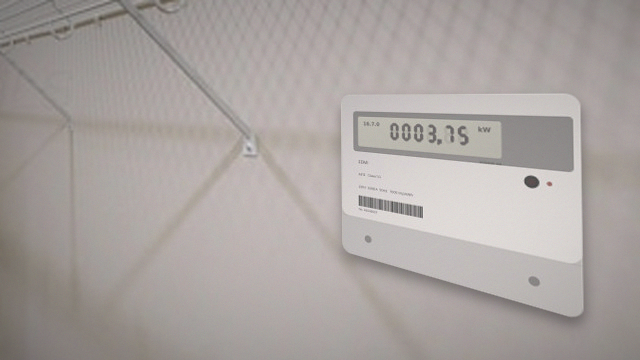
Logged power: 3.75kW
